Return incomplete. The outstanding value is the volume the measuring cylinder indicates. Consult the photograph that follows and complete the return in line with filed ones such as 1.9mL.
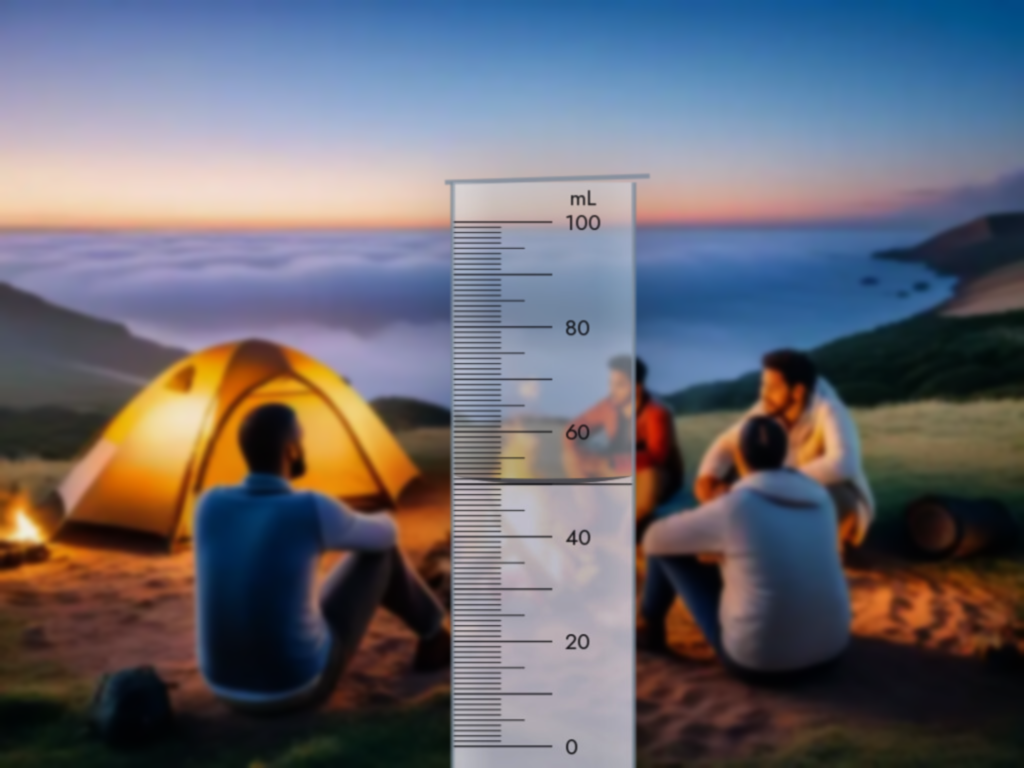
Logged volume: 50mL
